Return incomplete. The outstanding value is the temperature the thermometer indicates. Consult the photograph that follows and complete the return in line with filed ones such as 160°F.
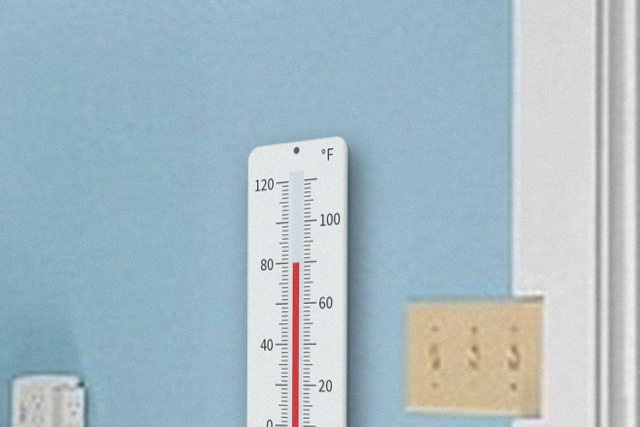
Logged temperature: 80°F
